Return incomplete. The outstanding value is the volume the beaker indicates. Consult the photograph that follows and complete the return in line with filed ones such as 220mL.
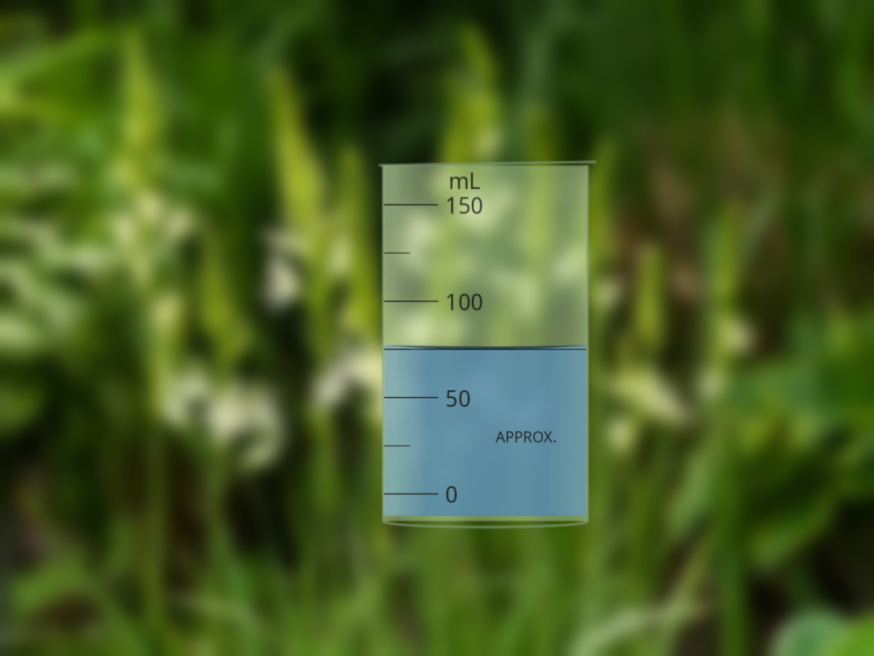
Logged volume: 75mL
